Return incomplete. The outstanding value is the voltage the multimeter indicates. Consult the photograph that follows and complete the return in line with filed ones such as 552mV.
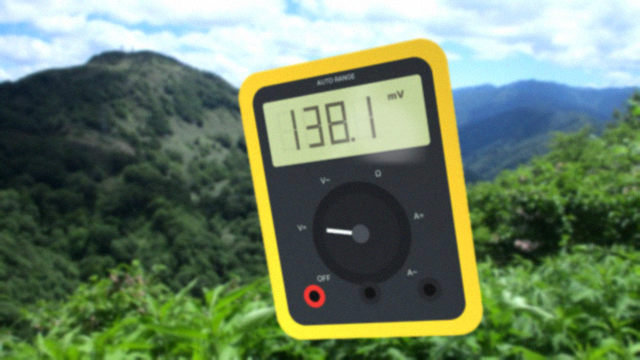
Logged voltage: 138.1mV
